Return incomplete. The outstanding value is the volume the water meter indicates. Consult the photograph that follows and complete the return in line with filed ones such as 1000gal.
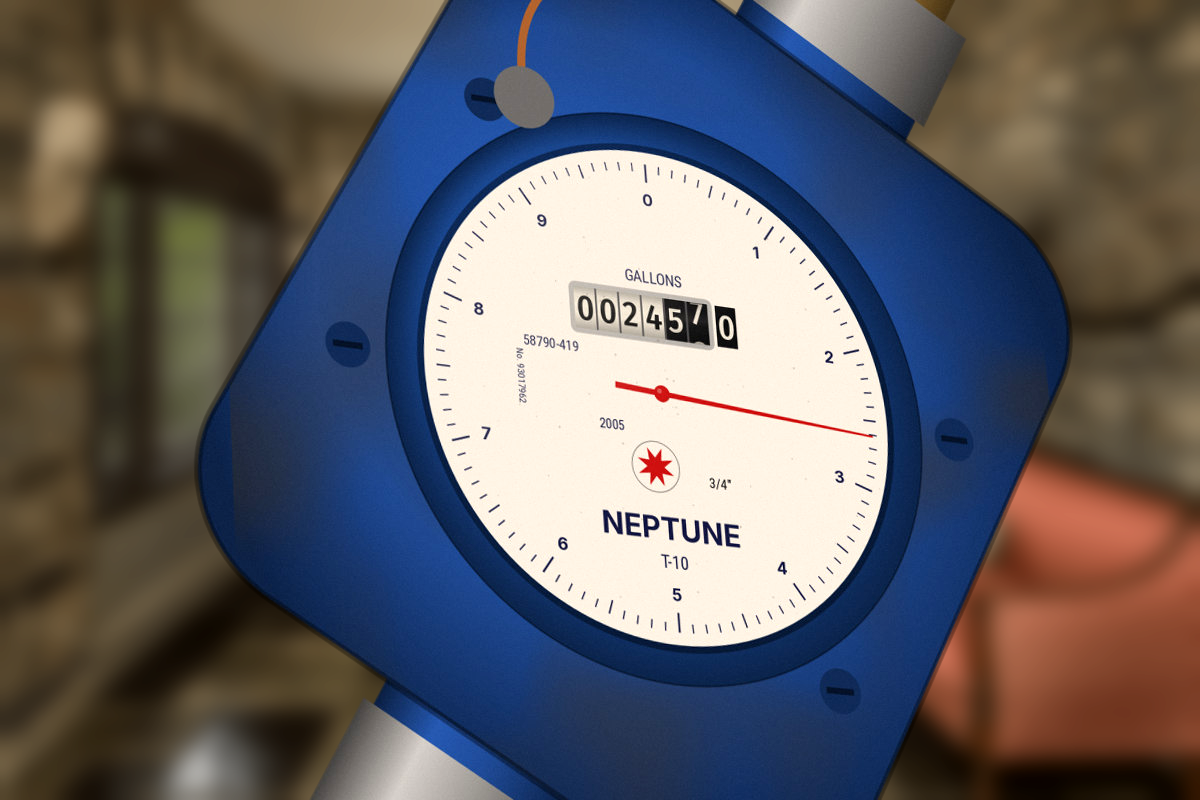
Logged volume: 24572.6gal
